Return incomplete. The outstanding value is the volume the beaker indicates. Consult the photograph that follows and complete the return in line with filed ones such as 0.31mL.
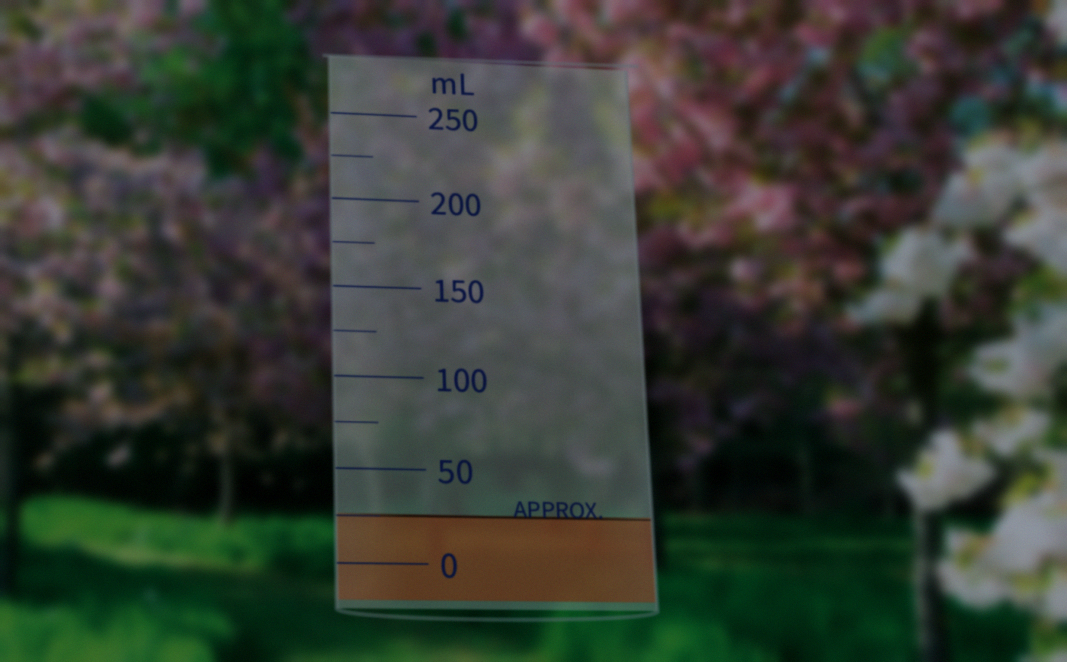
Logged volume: 25mL
